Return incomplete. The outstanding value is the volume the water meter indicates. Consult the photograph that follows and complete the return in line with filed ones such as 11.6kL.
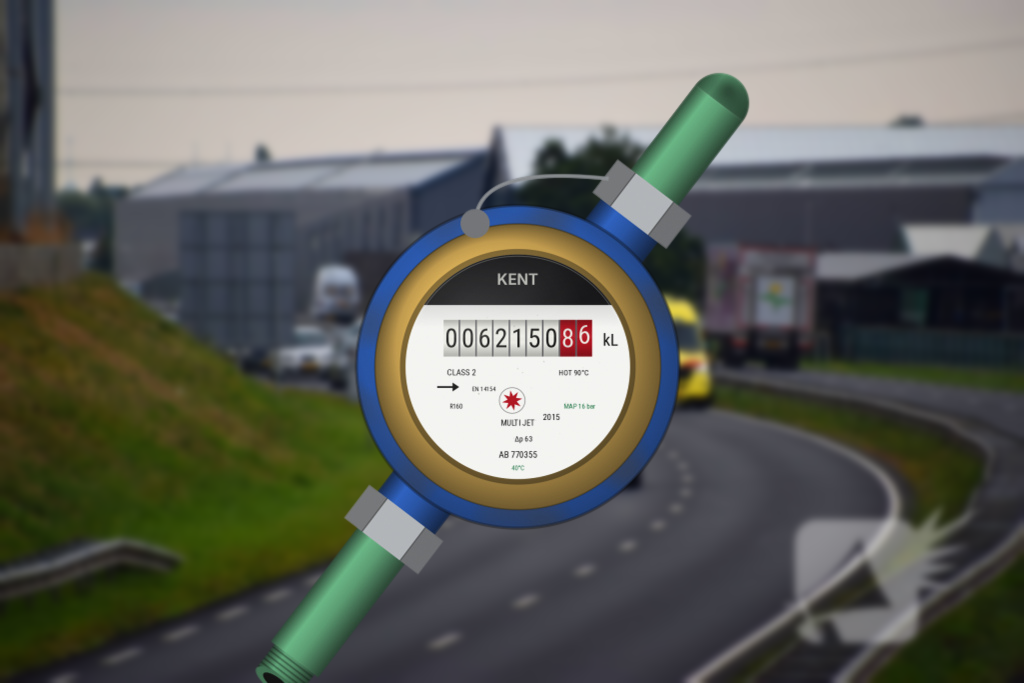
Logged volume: 62150.86kL
